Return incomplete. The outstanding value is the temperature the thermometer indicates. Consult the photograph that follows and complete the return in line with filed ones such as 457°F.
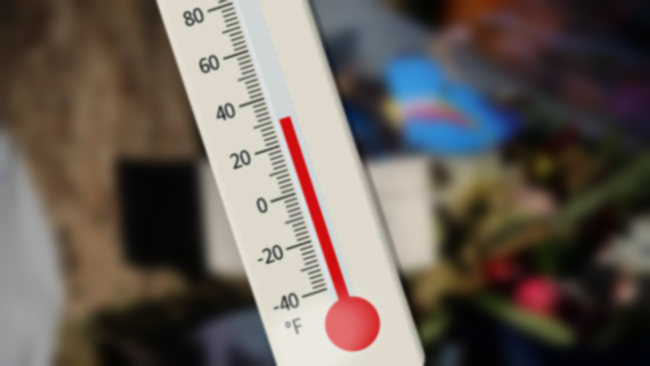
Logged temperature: 30°F
